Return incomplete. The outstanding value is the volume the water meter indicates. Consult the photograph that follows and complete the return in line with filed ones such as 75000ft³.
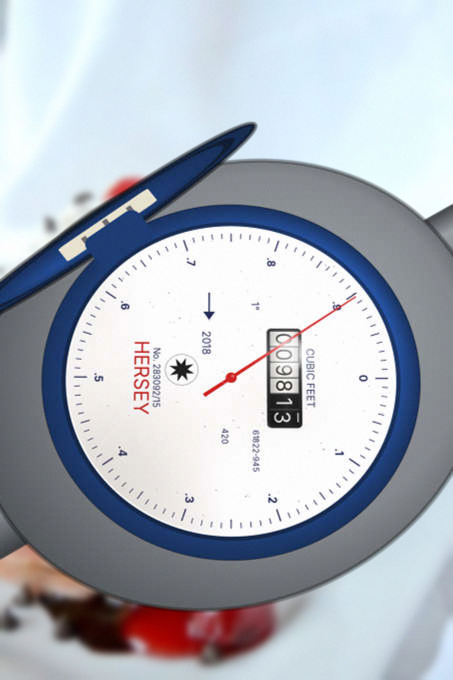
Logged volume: 9812.90ft³
